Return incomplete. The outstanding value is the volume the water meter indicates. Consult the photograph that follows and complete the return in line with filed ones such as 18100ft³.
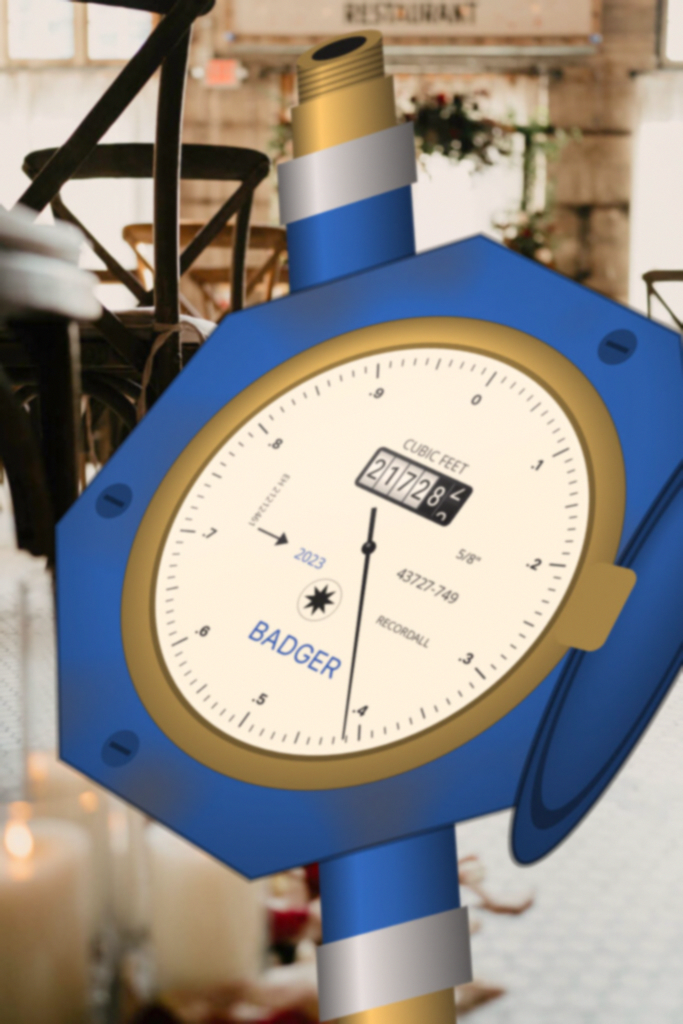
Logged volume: 217282.41ft³
